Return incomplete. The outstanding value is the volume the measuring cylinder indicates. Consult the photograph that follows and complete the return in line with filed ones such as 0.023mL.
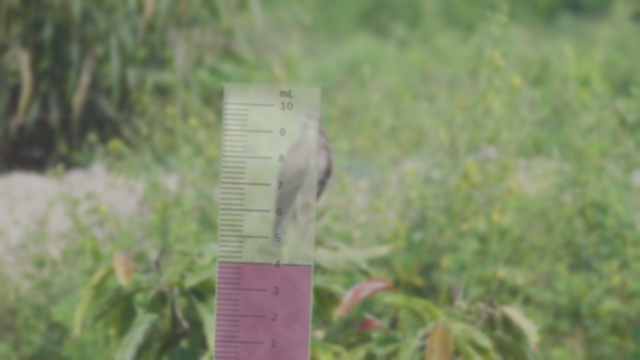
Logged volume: 4mL
